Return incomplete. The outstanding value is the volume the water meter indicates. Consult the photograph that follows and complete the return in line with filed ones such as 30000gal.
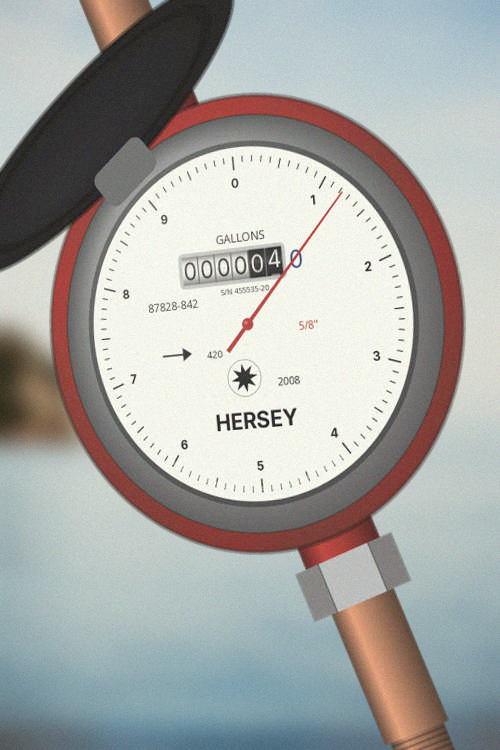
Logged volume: 41.2gal
